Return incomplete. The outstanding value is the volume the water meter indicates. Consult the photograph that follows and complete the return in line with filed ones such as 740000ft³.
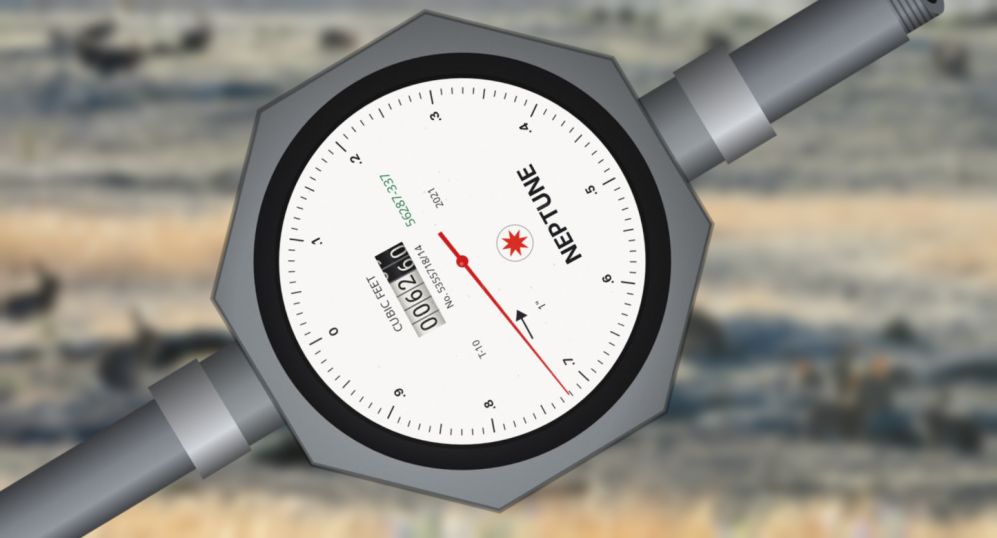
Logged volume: 6259.72ft³
